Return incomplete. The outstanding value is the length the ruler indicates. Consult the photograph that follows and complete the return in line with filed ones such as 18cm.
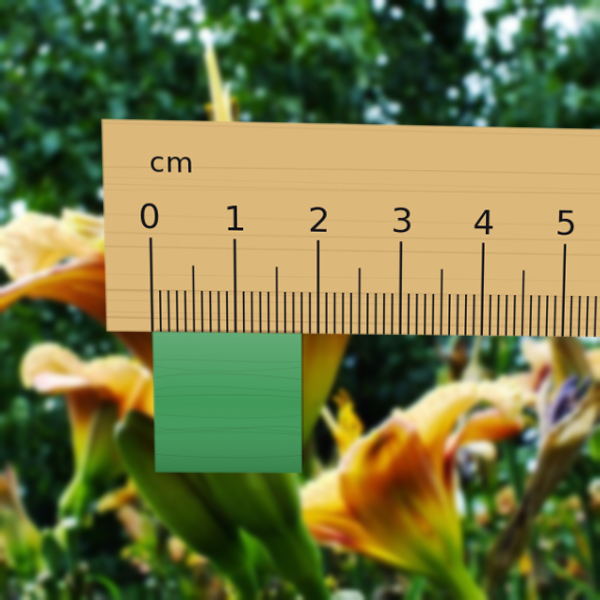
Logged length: 1.8cm
